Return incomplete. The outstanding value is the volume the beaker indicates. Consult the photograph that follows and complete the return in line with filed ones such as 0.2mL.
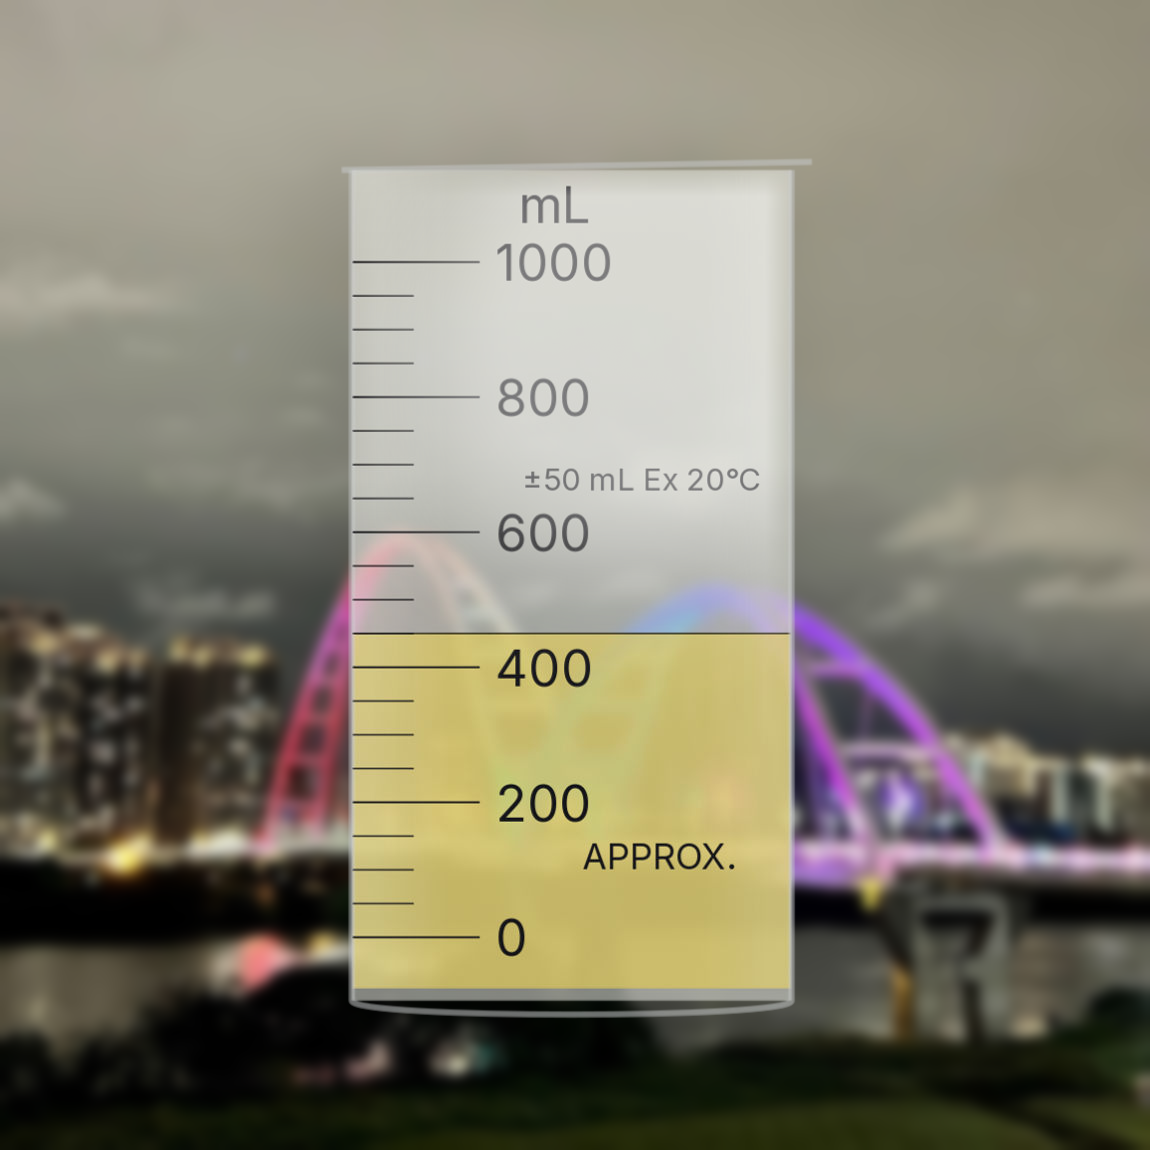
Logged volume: 450mL
